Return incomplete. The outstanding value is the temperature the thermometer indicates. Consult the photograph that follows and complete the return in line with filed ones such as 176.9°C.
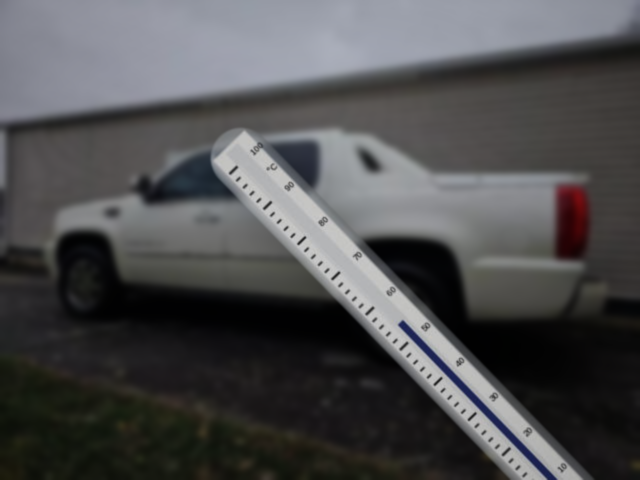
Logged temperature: 54°C
